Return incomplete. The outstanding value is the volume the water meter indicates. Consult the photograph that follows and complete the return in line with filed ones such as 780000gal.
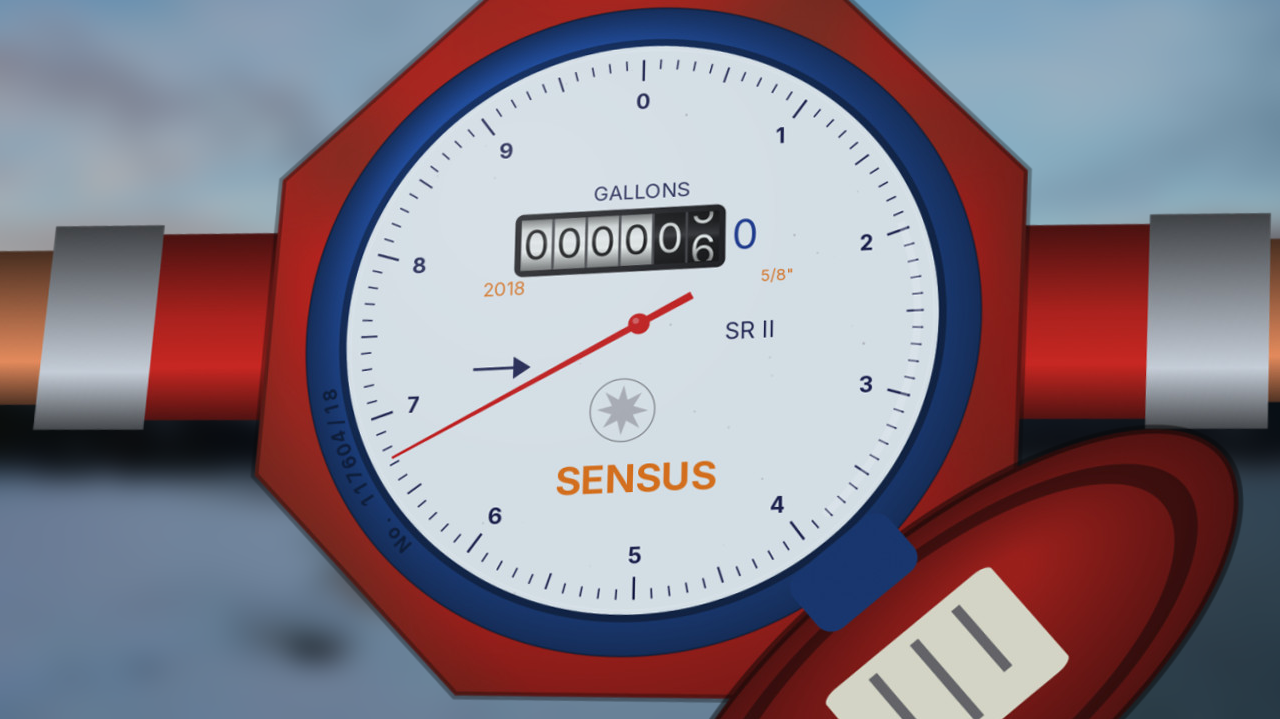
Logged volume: 56.7gal
